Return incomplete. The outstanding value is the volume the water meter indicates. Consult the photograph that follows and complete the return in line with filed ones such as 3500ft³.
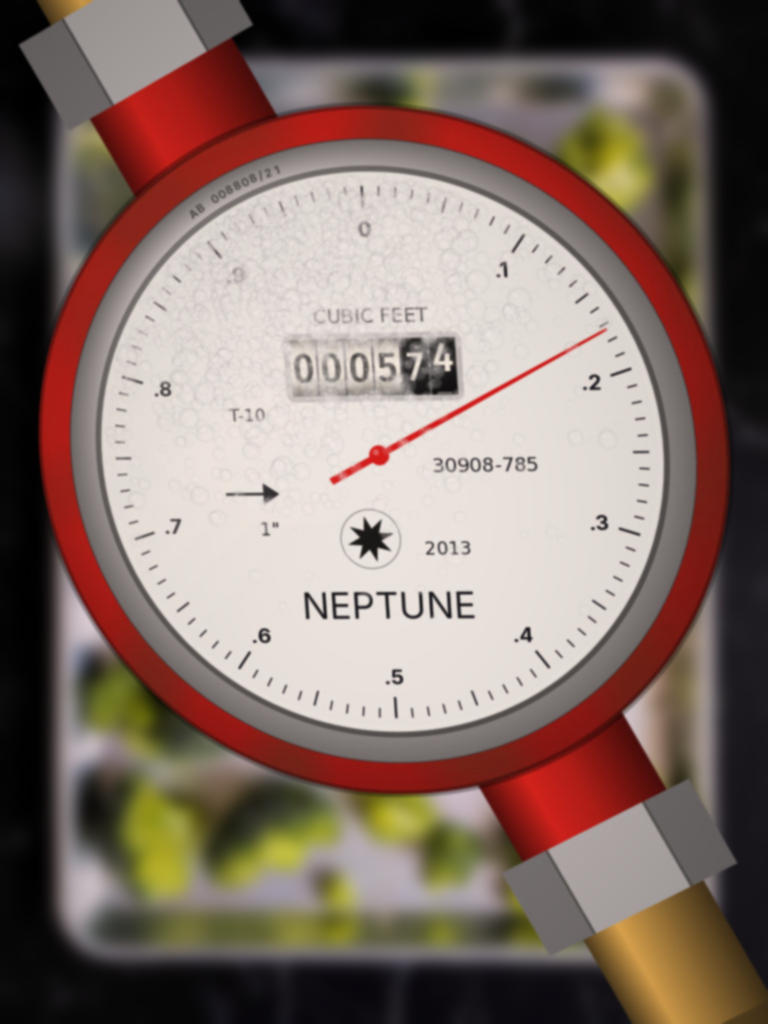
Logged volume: 574.17ft³
